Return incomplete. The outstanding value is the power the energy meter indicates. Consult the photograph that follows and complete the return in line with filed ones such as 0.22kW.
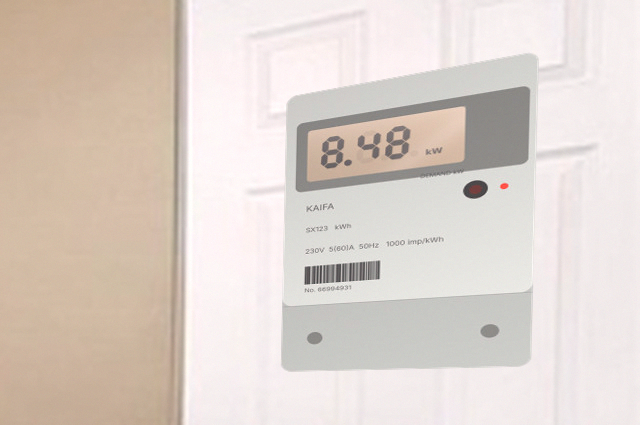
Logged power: 8.48kW
